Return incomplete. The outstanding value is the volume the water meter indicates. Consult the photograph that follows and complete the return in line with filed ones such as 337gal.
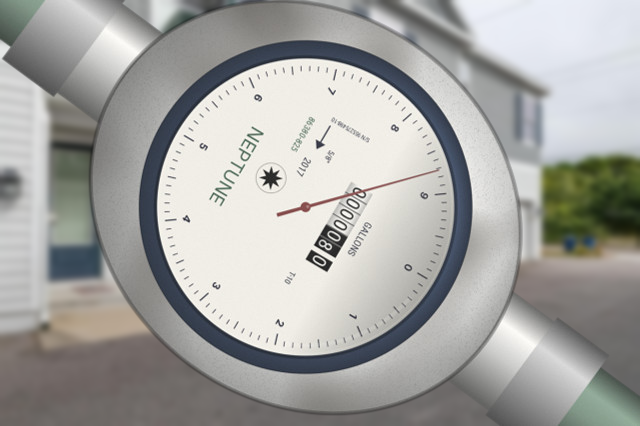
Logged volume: 78.7gal
